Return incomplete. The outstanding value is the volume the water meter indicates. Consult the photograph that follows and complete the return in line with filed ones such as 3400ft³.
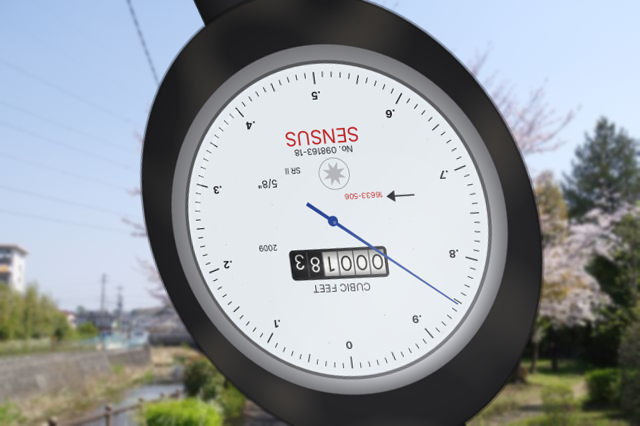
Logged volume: 182.85ft³
